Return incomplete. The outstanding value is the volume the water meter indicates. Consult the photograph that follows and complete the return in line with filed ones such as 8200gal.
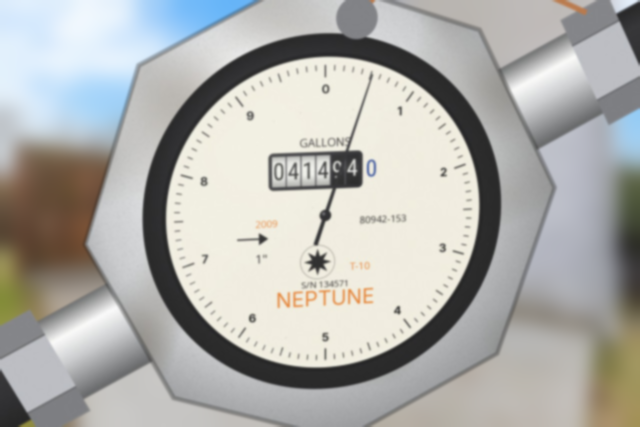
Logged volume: 414940.5gal
